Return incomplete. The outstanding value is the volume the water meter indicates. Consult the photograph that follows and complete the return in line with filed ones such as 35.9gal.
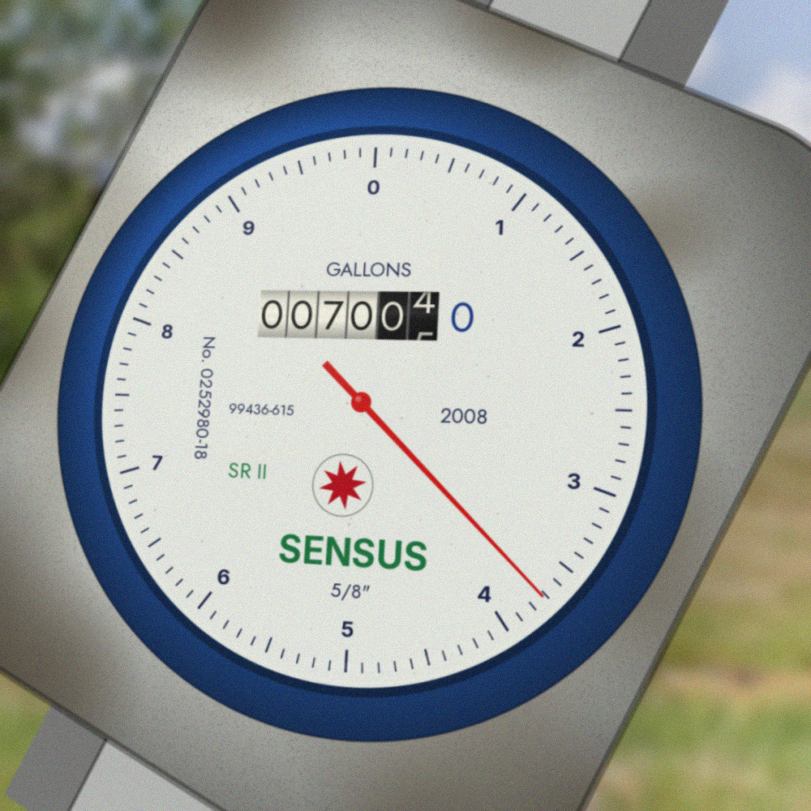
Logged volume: 70043.7gal
